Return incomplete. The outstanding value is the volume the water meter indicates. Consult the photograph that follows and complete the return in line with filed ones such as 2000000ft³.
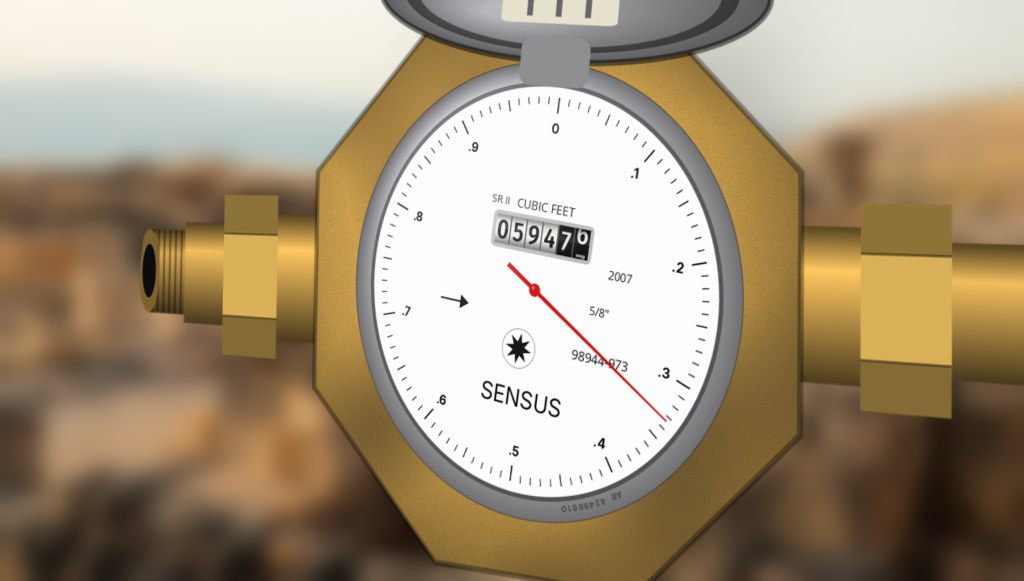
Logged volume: 59476.33ft³
